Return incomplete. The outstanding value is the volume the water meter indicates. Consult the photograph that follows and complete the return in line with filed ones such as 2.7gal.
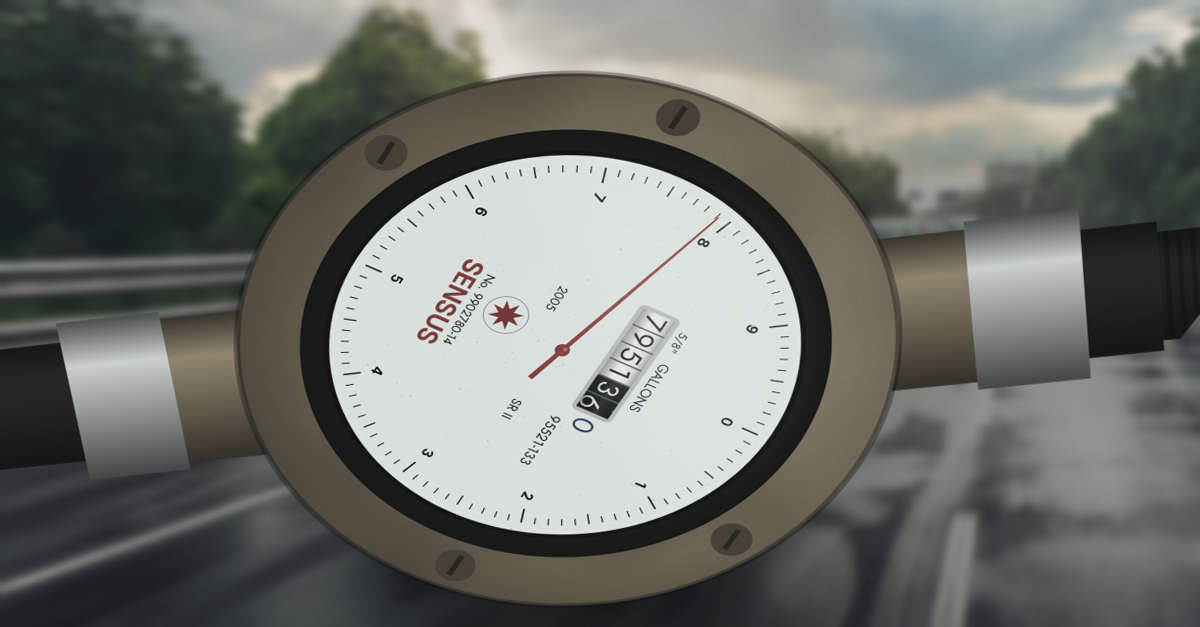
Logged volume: 7951357.9gal
